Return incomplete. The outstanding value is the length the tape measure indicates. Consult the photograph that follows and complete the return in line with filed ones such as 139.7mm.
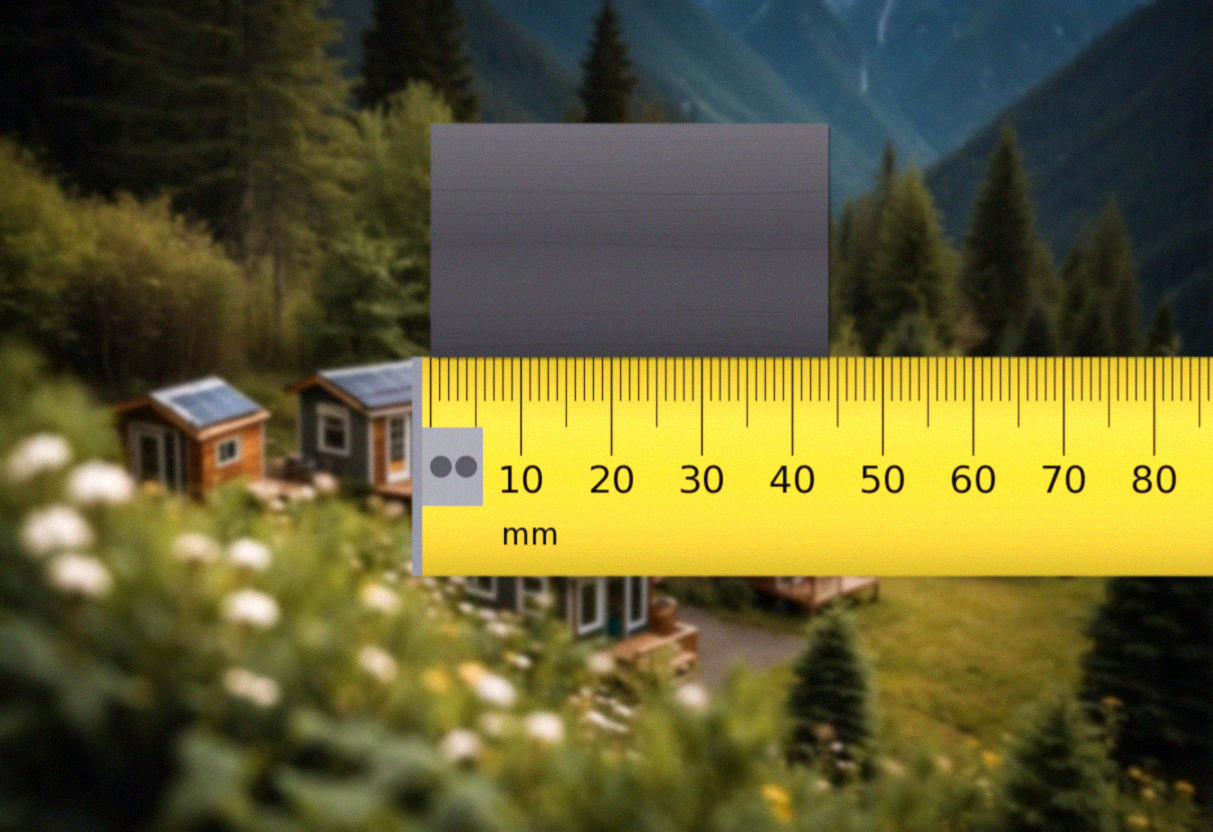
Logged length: 44mm
